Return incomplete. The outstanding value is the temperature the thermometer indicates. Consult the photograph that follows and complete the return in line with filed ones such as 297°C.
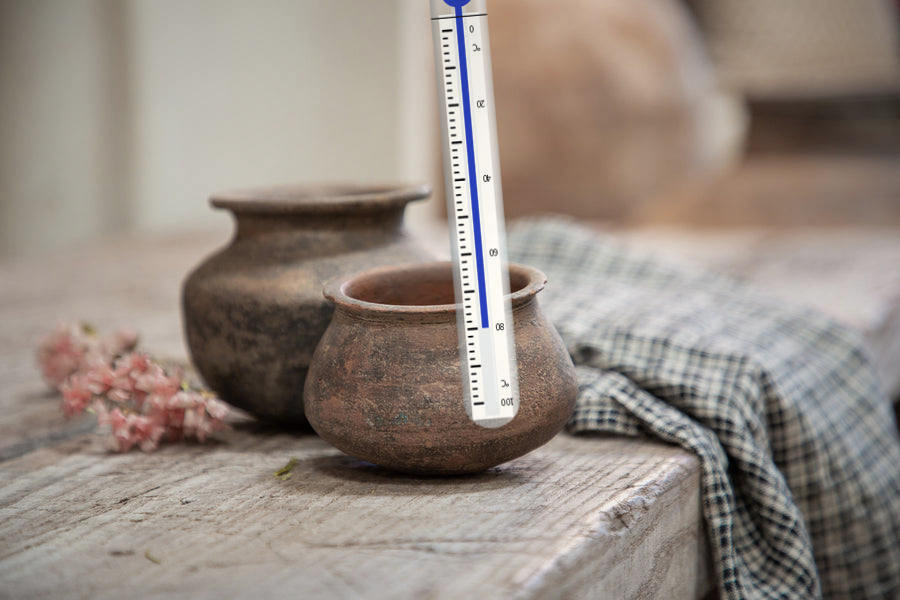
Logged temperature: 80°C
